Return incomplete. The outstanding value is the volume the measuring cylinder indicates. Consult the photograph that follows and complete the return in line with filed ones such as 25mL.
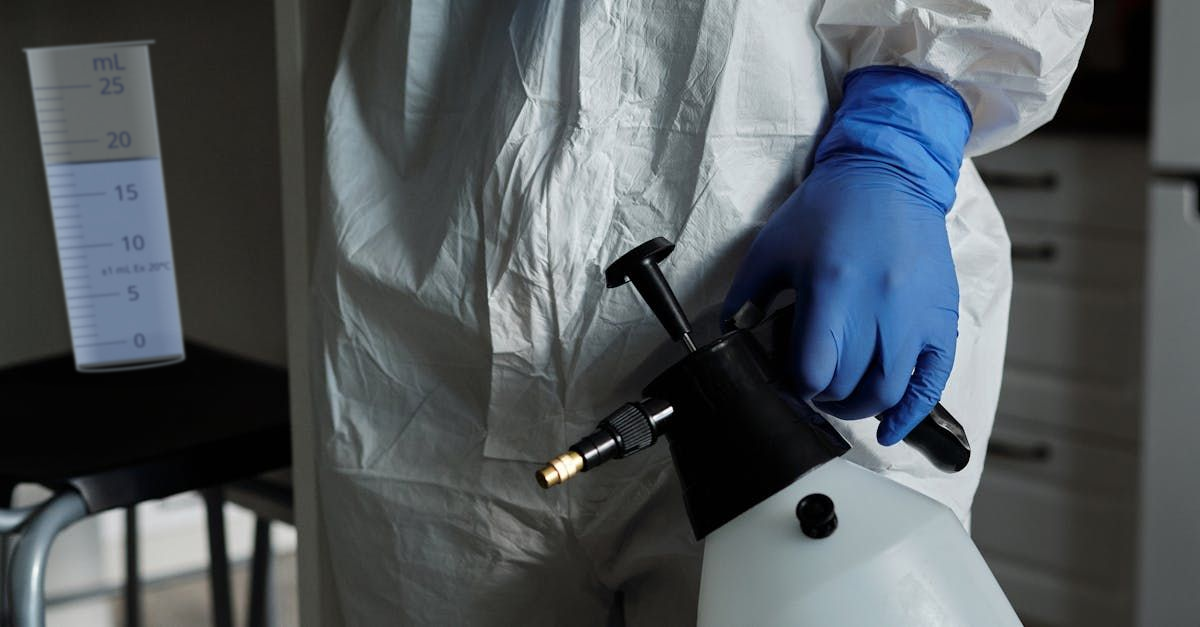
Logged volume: 18mL
